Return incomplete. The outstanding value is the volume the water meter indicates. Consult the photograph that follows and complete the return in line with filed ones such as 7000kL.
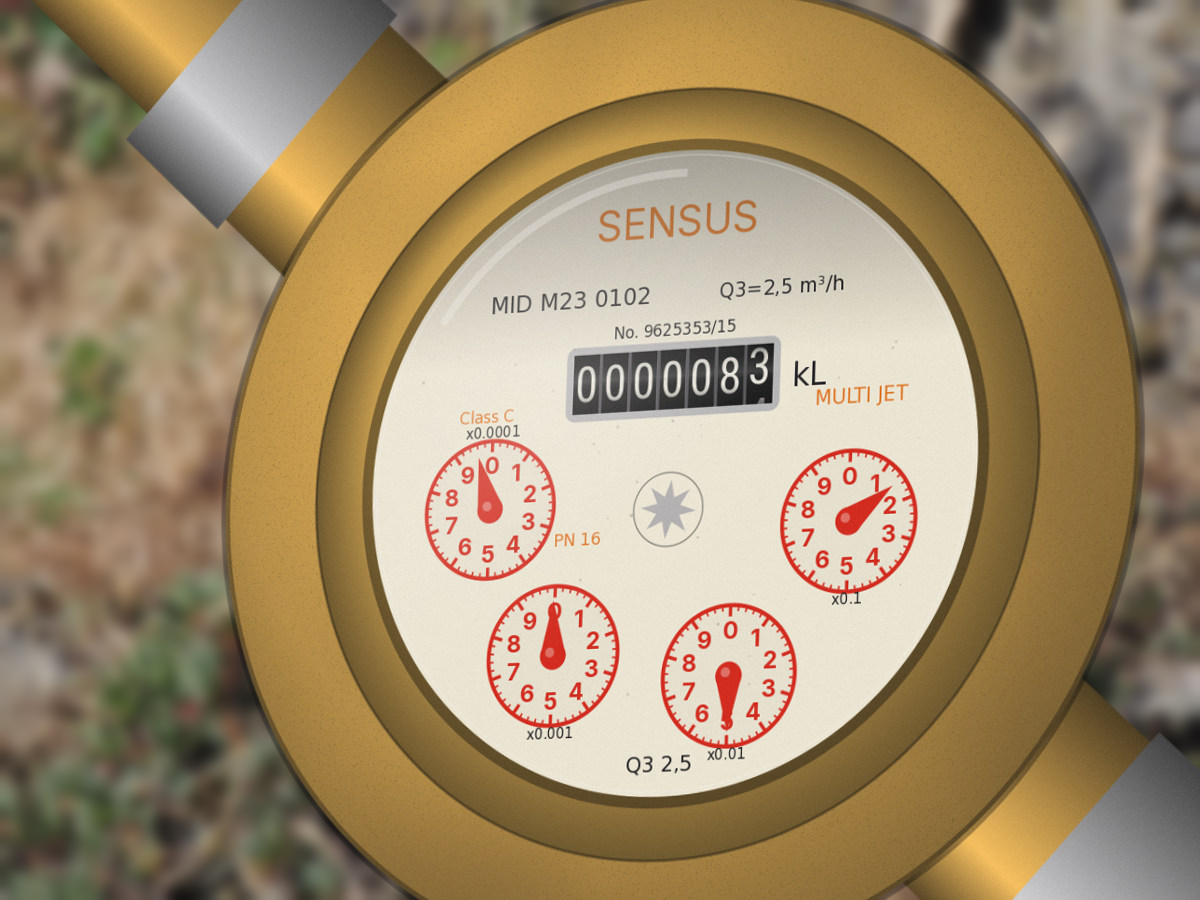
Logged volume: 83.1499kL
